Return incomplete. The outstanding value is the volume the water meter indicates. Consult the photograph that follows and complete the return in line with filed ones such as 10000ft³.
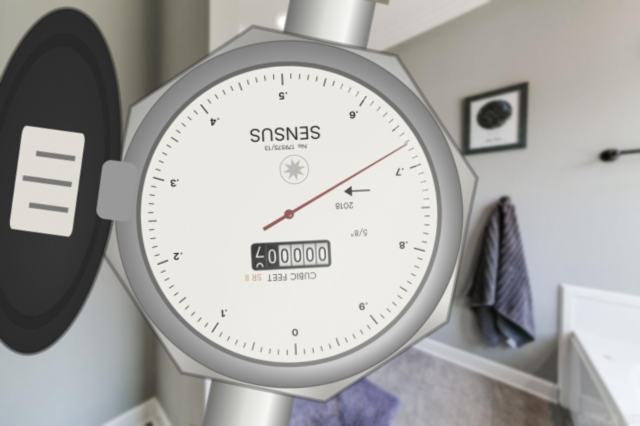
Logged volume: 6.67ft³
